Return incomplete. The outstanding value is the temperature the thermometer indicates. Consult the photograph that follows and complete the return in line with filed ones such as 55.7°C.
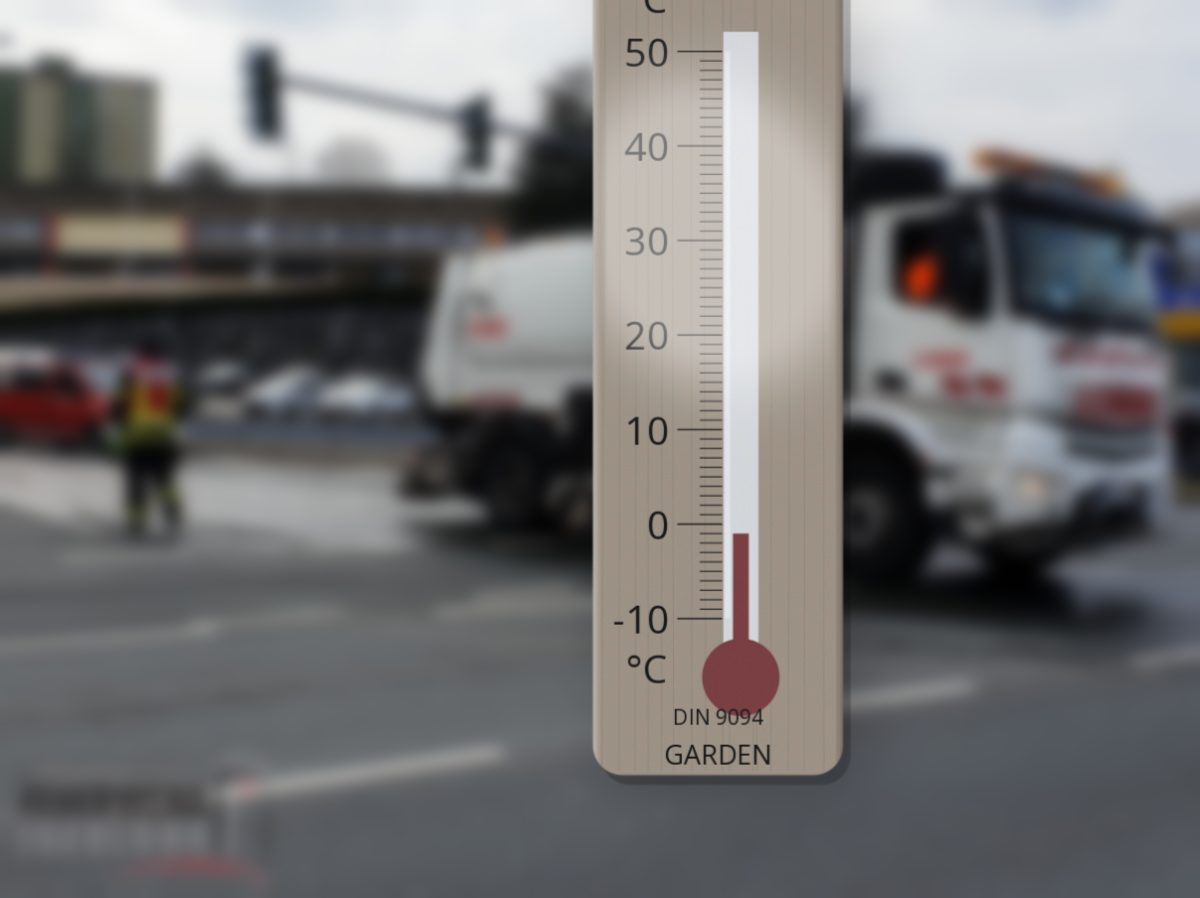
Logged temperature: -1°C
